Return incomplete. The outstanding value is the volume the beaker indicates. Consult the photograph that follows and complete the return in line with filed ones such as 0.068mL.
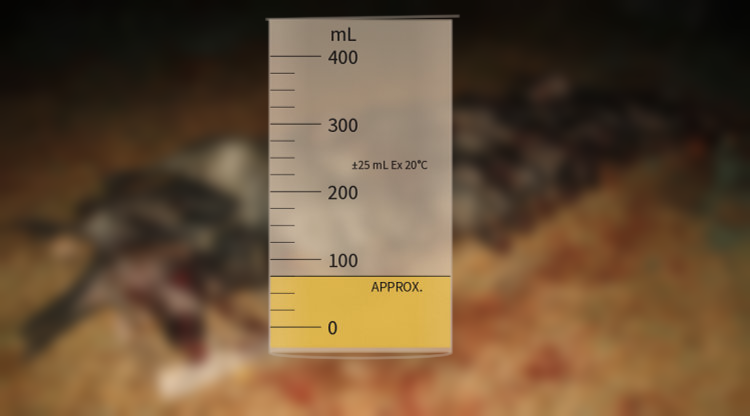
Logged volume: 75mL
